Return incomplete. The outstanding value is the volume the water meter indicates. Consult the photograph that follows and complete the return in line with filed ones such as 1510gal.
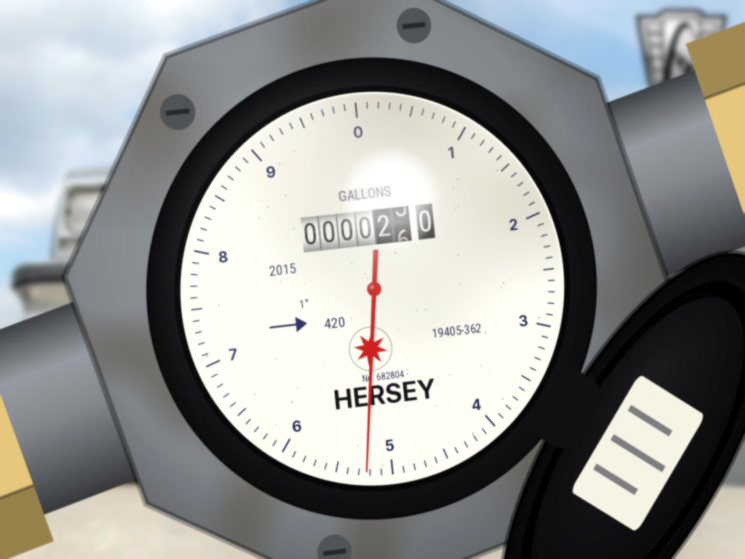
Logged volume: 255.2gal
